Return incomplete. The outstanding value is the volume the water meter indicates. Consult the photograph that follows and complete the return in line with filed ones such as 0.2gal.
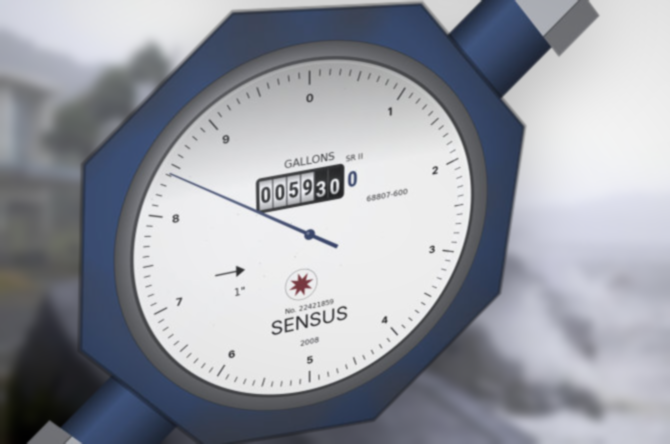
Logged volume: 59298.4gal
